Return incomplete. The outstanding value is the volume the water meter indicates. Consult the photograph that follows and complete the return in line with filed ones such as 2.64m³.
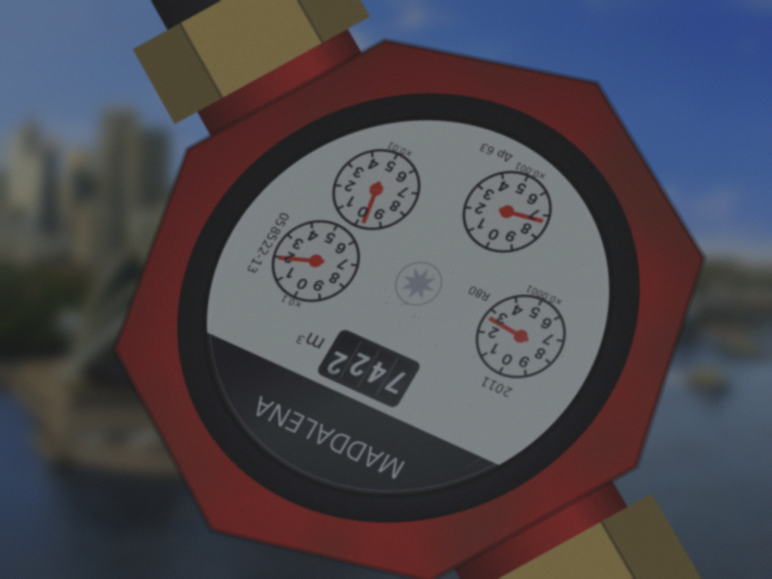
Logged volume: 7422.1972m³
